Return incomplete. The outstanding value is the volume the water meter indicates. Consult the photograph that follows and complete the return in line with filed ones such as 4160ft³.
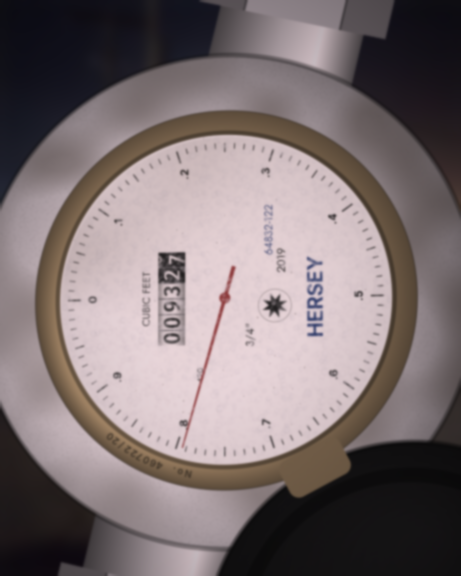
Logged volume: 9326.79ft³
